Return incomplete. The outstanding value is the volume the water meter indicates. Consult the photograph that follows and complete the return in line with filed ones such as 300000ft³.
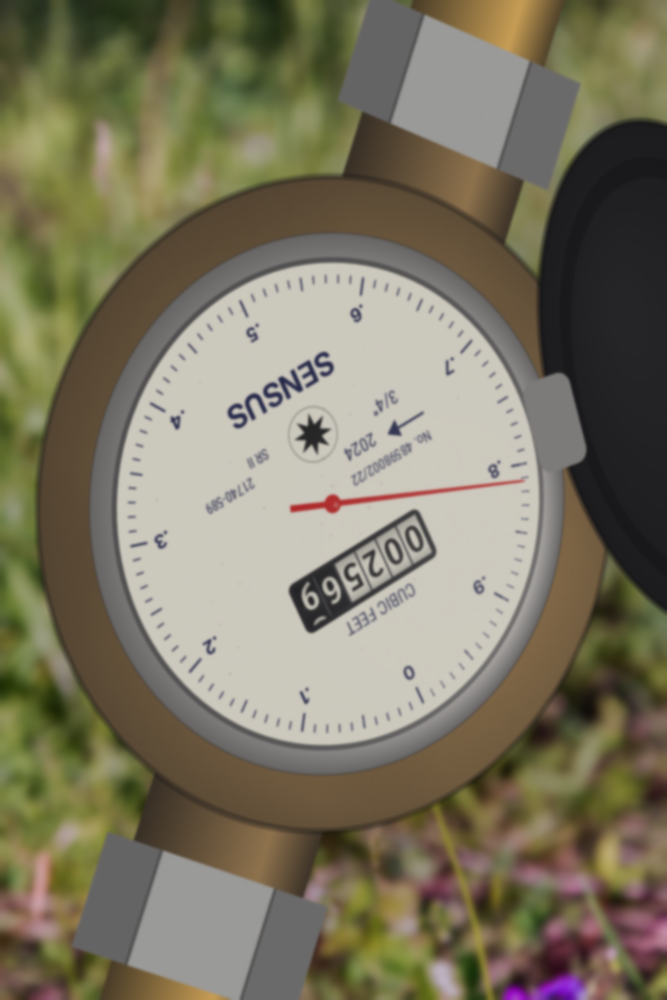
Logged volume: 2568.81ft³
